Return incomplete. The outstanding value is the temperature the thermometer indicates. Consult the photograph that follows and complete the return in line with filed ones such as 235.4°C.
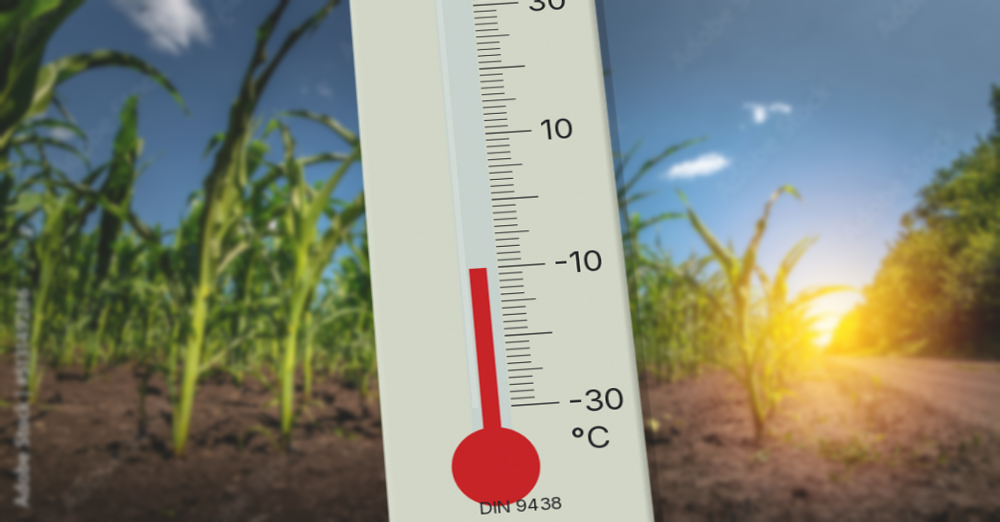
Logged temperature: -10°C
